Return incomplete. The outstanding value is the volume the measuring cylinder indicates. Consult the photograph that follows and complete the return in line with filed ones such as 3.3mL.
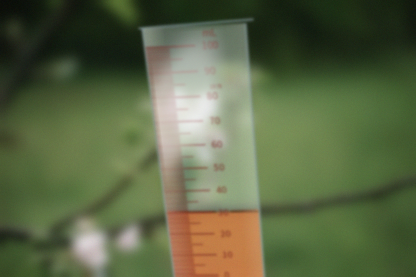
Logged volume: 30mL
